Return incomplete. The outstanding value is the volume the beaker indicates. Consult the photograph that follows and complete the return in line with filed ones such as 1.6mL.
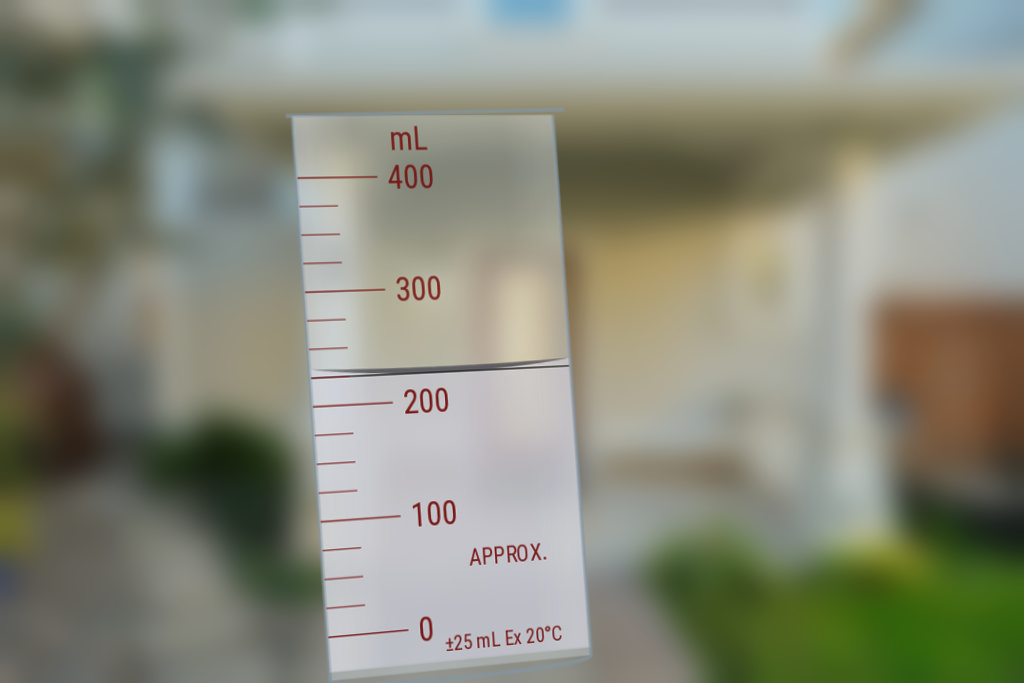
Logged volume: 225mL
